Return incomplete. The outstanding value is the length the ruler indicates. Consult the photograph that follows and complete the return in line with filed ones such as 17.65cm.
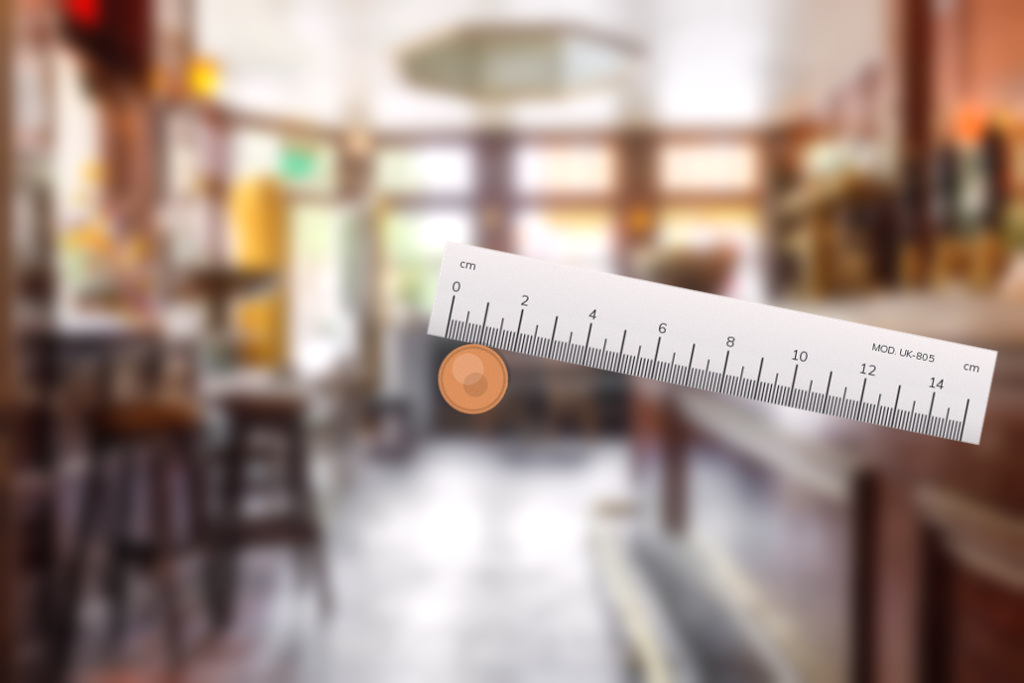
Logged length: 2cm
